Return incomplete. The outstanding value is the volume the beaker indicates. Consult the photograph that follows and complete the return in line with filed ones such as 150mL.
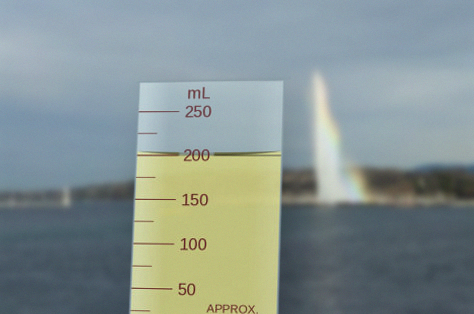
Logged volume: 200mL
